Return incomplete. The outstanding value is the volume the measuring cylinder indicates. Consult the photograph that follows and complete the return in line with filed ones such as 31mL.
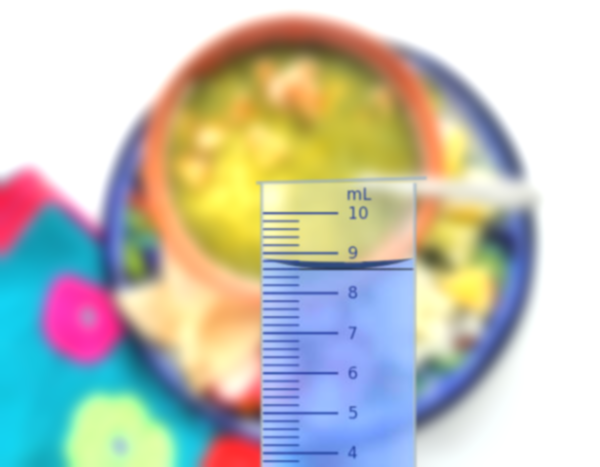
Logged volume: 8.6mL
